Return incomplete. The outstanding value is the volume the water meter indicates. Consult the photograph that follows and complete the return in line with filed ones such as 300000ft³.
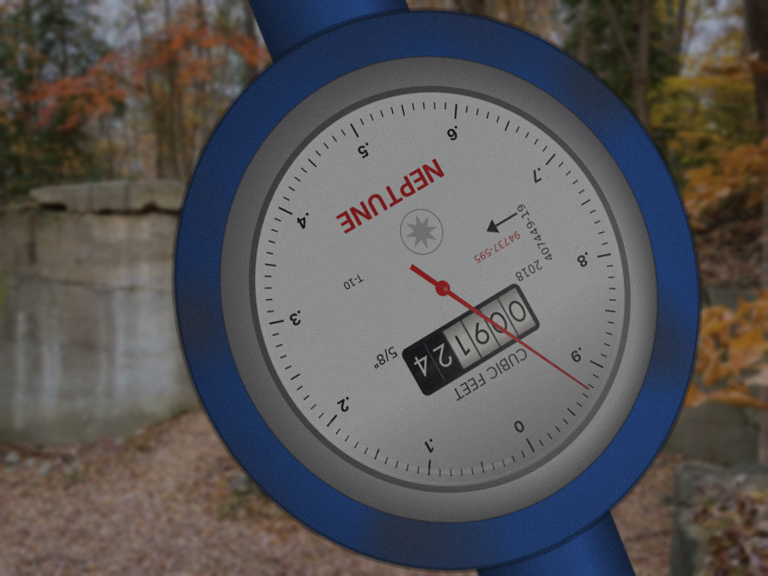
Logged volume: 9123.92ft³
